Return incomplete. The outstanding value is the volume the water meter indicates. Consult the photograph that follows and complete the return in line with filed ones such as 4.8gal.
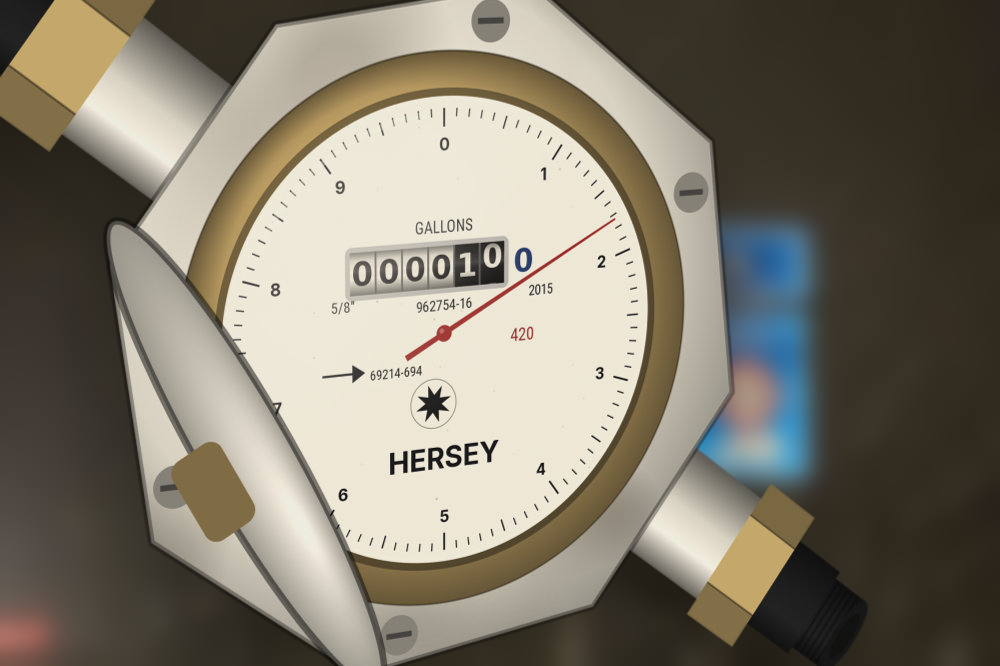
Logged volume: 101.7gal
